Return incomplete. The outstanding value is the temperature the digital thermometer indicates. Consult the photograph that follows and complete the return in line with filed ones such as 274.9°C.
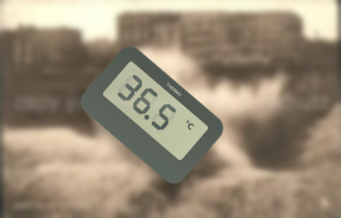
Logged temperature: 36.5°C
